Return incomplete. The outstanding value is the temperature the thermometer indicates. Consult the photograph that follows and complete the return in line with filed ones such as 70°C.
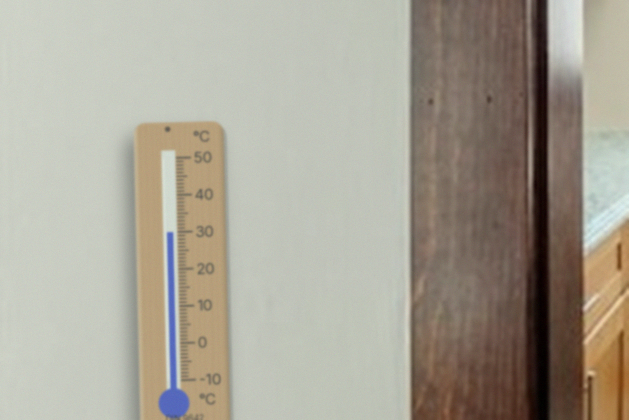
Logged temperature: 30°C
